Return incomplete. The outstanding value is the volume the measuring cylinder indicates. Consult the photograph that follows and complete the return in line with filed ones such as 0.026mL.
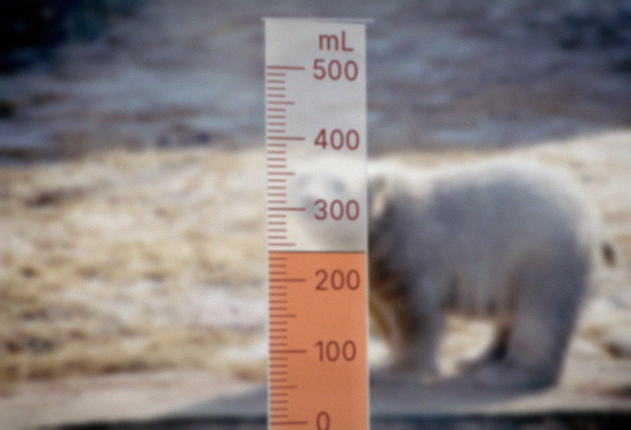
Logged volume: 240mL
